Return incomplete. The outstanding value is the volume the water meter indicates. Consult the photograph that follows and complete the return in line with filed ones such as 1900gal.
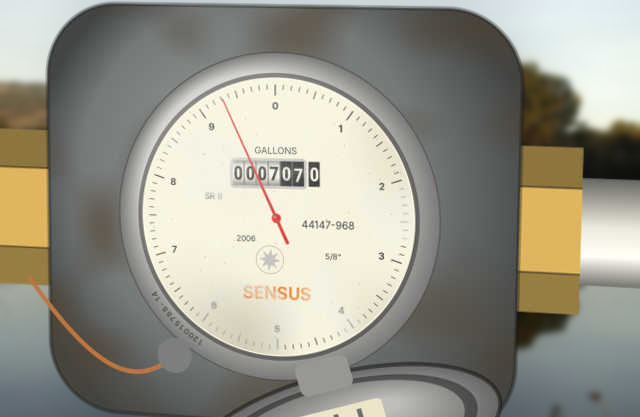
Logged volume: 7069.3gal
